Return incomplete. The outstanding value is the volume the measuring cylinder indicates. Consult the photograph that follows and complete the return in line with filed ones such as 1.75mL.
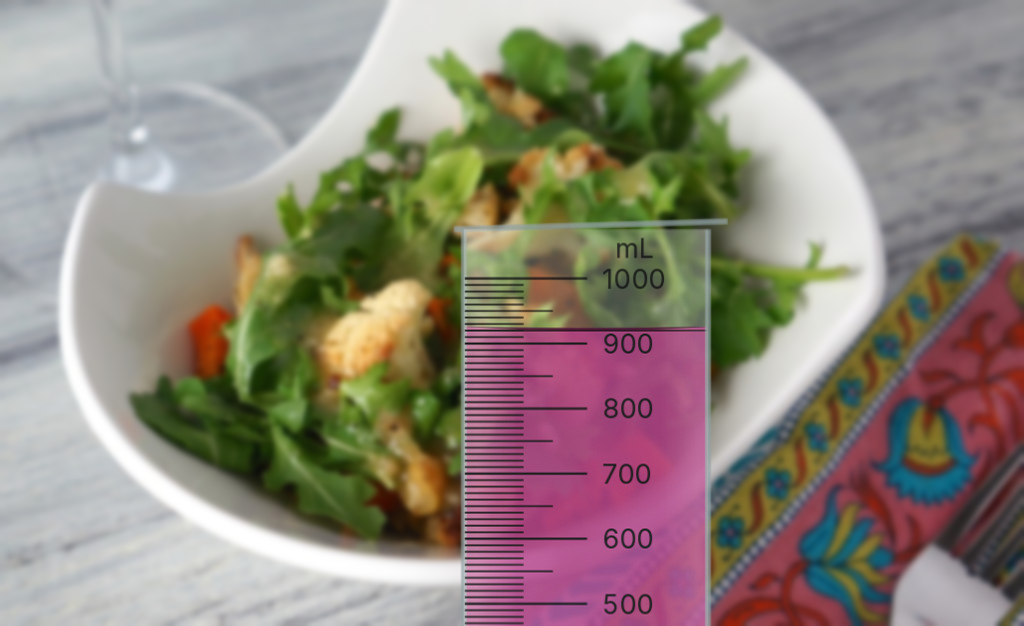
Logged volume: 920mL
